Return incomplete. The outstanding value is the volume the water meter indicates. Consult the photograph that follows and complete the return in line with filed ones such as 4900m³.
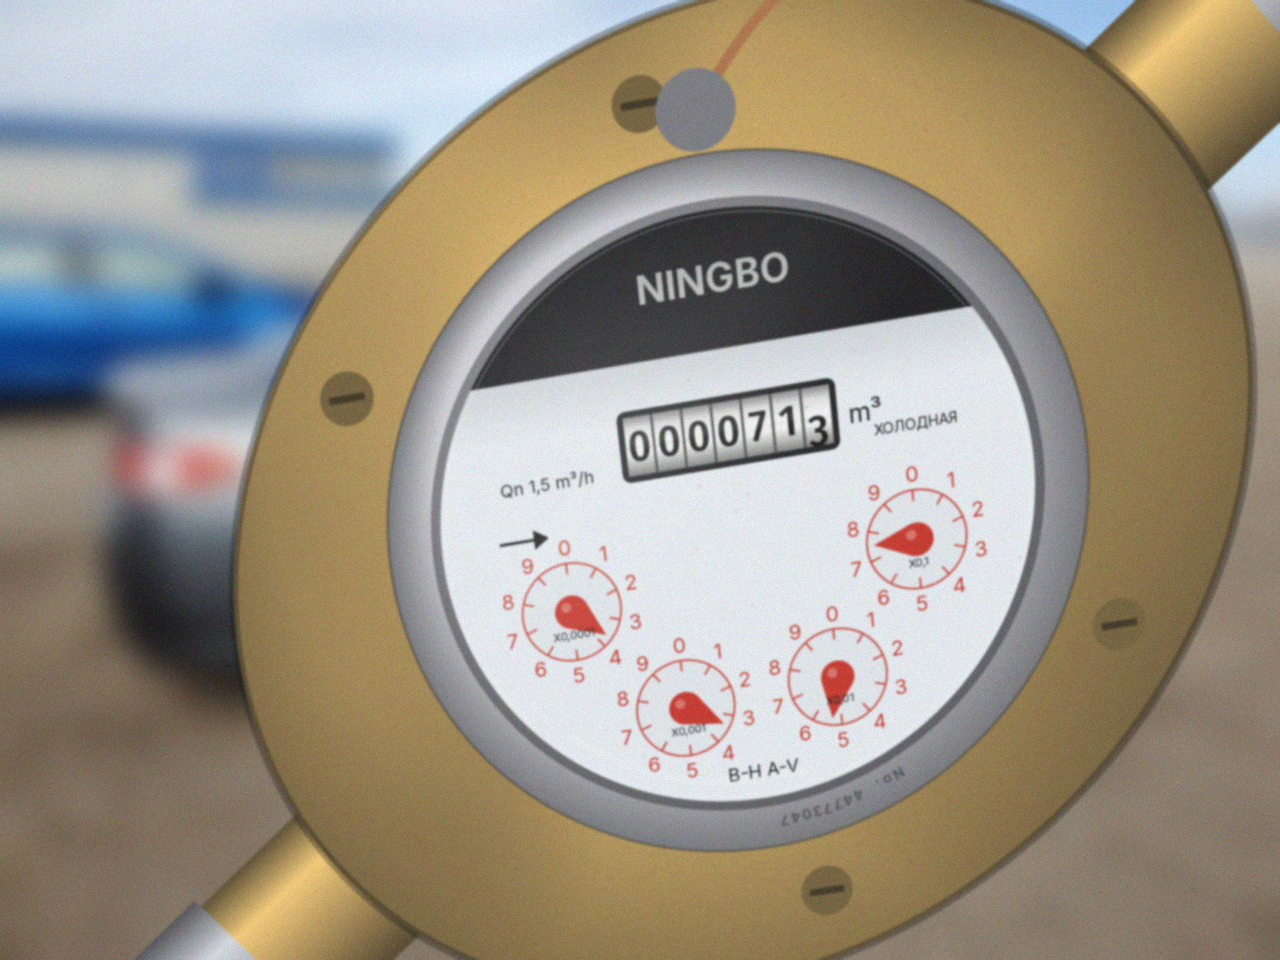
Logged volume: 712.7533m³
